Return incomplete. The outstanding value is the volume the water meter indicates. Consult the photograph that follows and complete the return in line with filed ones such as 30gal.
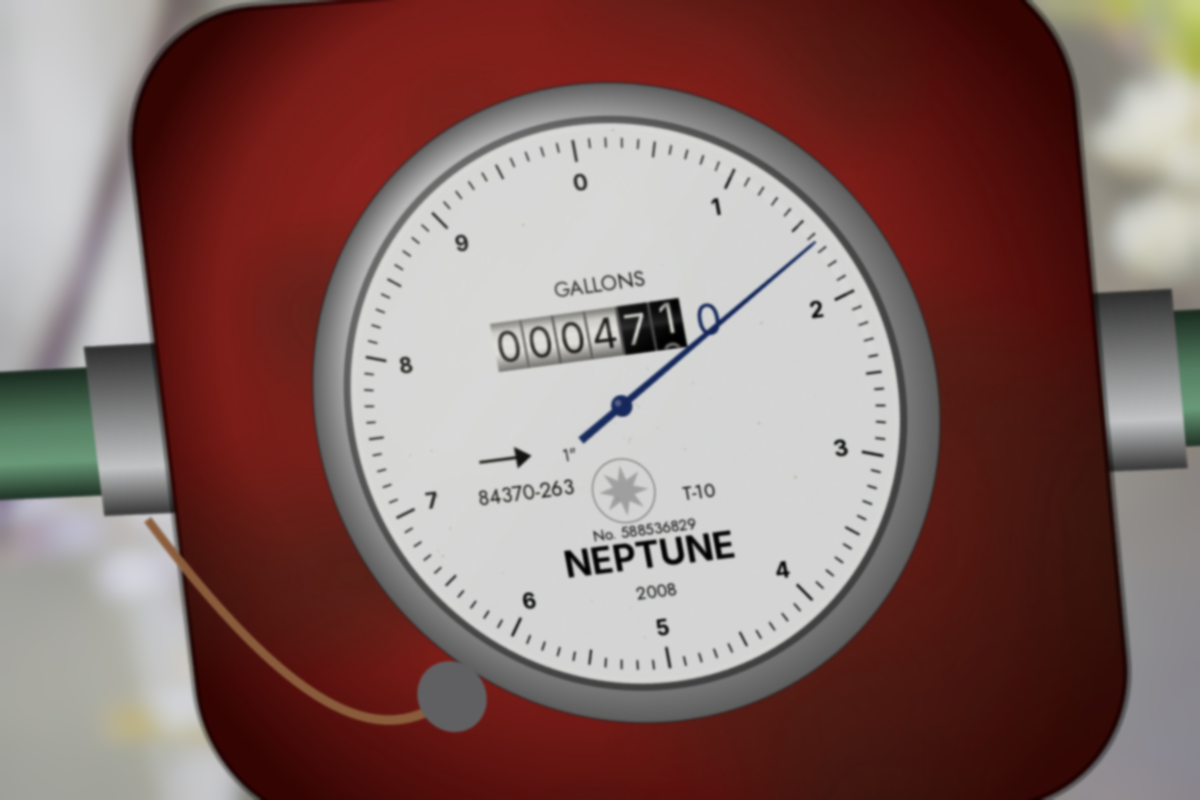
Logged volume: 4711.6gal
